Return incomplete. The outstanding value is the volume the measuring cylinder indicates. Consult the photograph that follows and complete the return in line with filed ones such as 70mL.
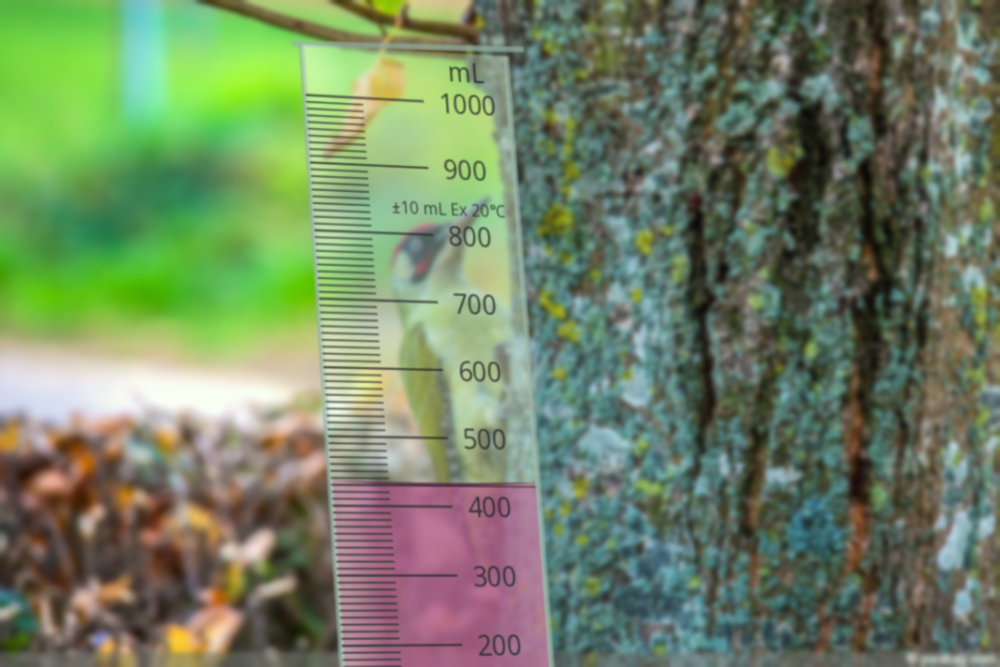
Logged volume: 430mL
